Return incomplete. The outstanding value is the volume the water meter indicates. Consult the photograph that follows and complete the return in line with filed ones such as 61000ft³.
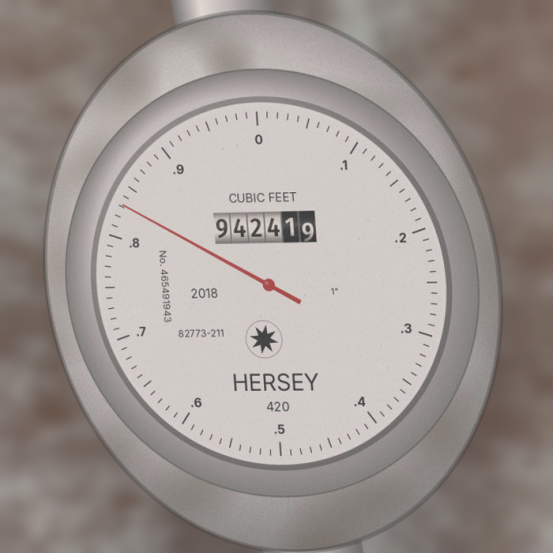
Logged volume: 942418.83ft³
